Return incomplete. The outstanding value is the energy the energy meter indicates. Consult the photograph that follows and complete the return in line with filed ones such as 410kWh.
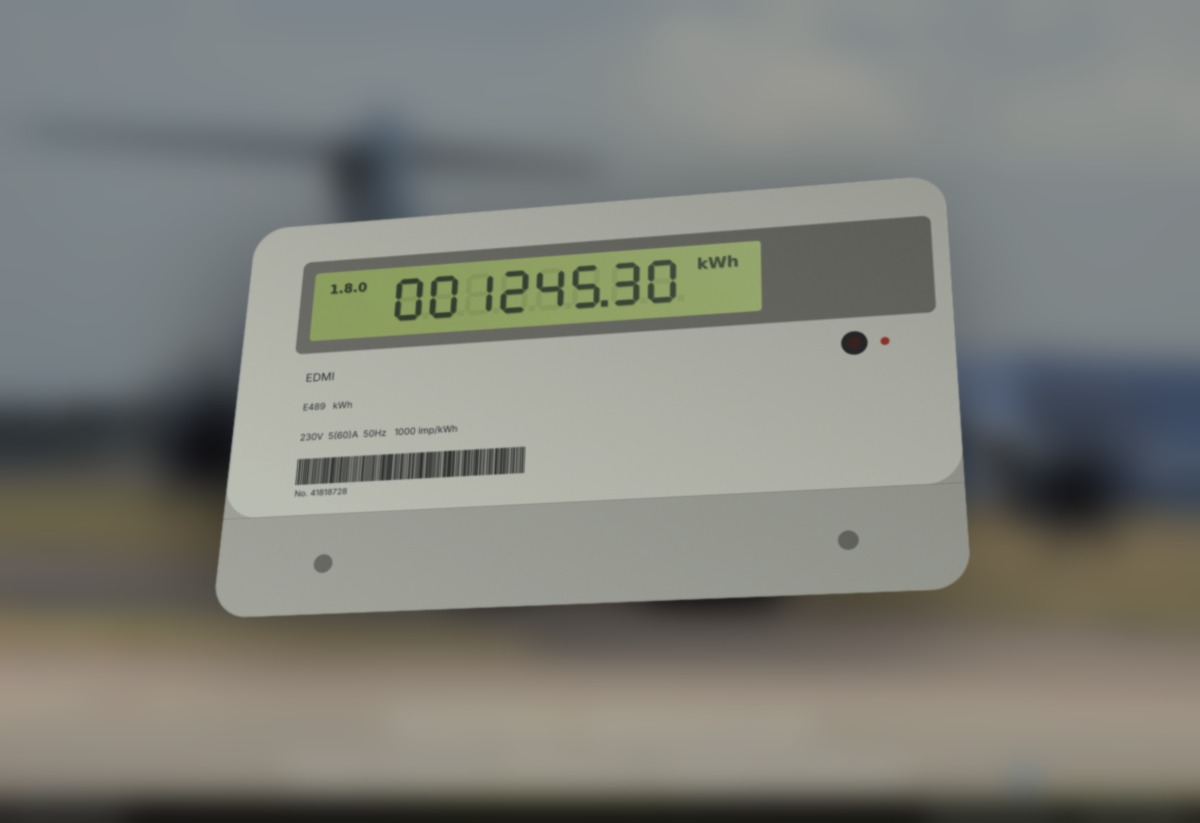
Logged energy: 1245.30kWh
